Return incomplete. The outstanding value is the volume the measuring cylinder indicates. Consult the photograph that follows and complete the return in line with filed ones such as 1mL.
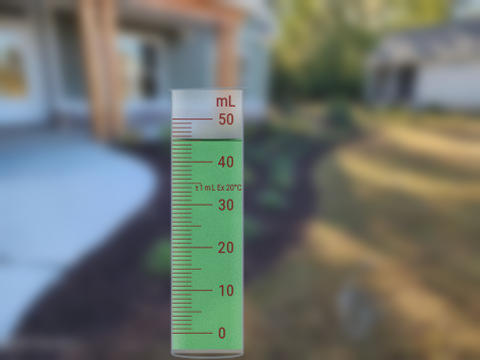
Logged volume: 45mL
